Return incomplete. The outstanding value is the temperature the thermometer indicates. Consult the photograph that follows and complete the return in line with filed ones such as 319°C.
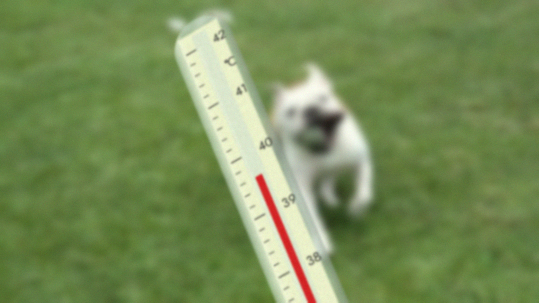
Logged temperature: 39.6°C
